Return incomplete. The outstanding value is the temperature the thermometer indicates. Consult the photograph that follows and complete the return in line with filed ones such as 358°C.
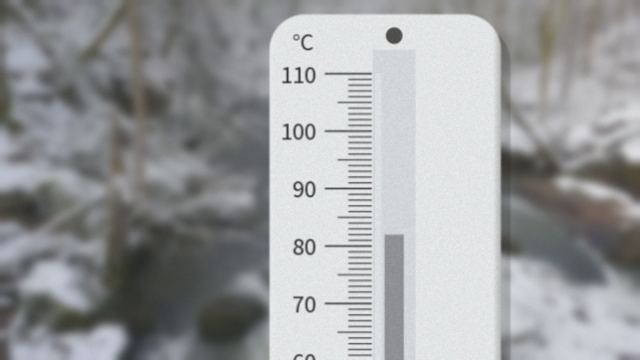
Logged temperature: 82°C
